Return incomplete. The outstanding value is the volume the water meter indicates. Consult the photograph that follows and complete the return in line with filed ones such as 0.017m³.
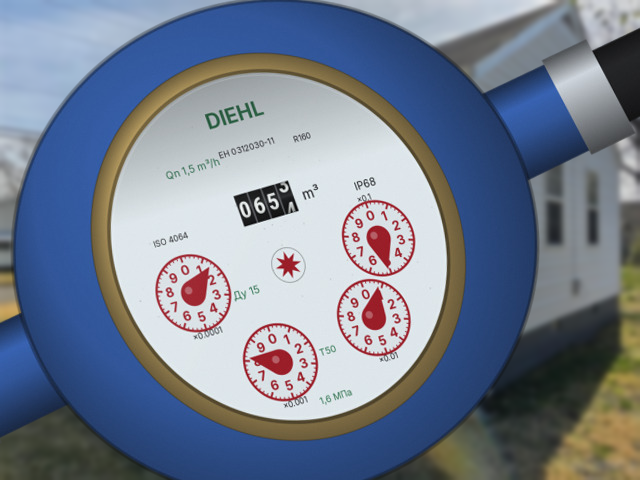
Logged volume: 653.5081m³
